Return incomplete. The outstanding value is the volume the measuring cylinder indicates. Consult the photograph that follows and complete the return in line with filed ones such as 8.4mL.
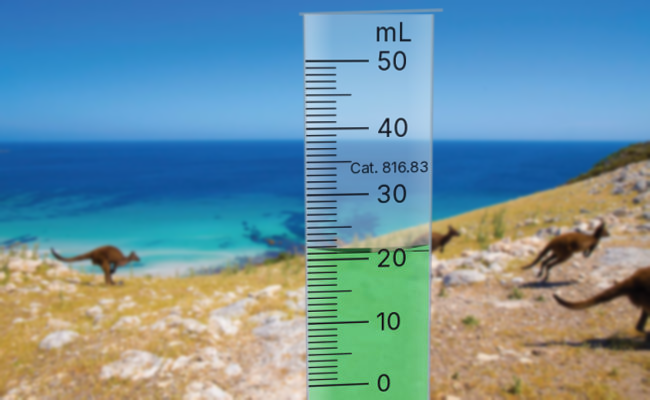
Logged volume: 21mL
